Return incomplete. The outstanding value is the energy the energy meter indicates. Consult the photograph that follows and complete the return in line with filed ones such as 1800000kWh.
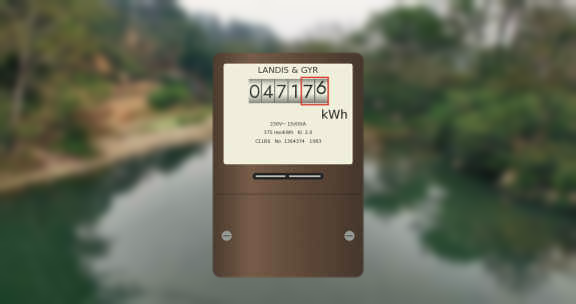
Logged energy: 471.76kWh
